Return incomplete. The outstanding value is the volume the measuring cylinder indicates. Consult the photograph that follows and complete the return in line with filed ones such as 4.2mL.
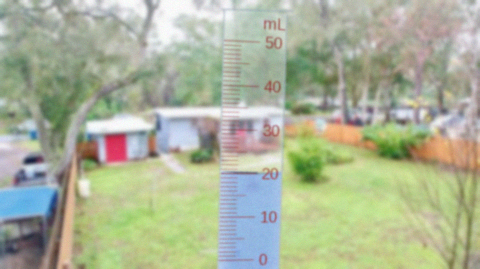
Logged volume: 20mL
